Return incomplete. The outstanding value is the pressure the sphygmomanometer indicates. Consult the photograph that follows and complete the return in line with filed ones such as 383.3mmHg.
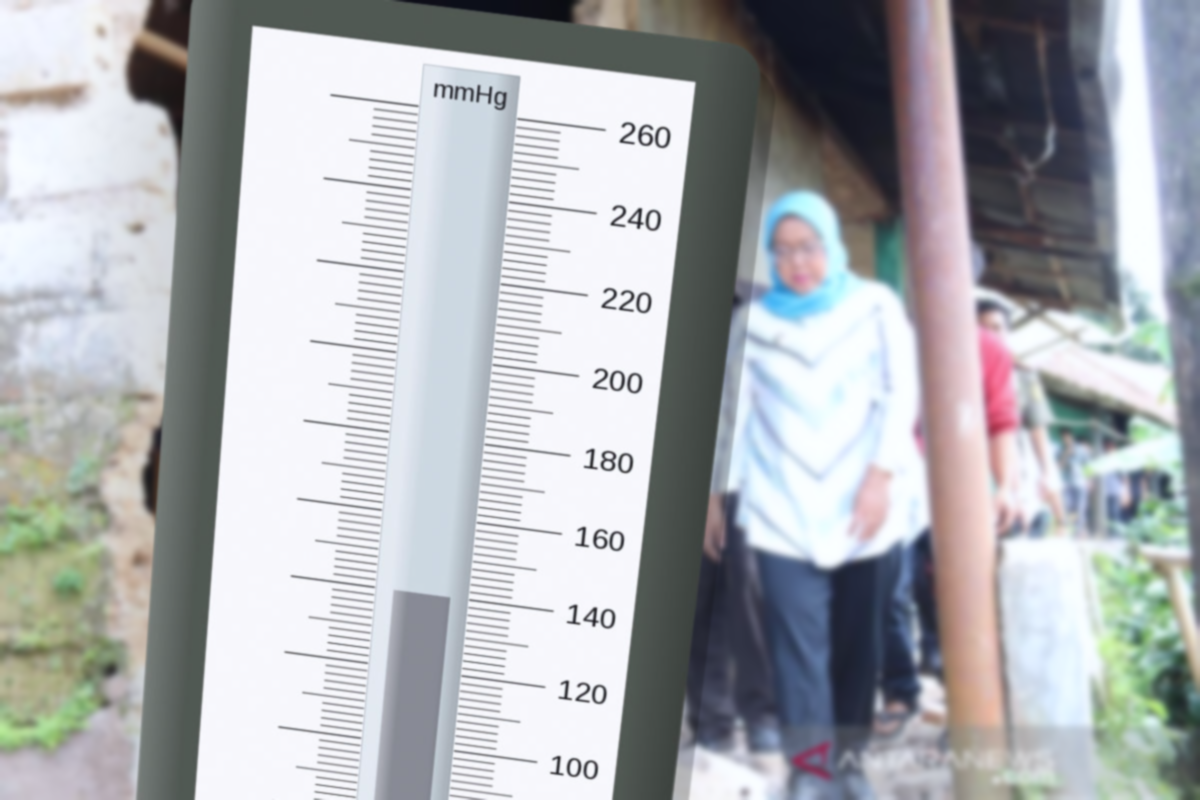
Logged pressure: 140mmHg
